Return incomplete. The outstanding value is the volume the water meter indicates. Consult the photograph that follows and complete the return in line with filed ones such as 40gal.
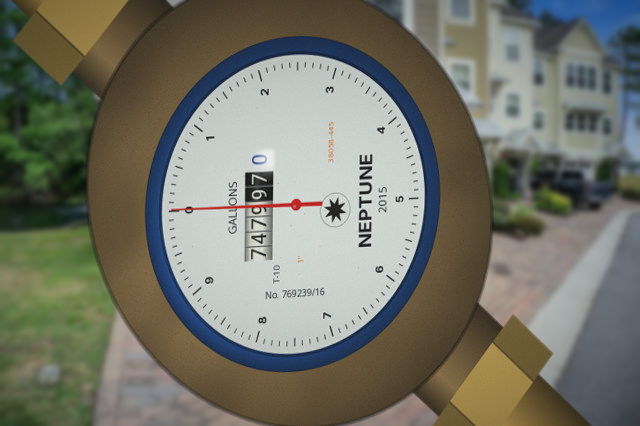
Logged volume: 7479970.0gal
